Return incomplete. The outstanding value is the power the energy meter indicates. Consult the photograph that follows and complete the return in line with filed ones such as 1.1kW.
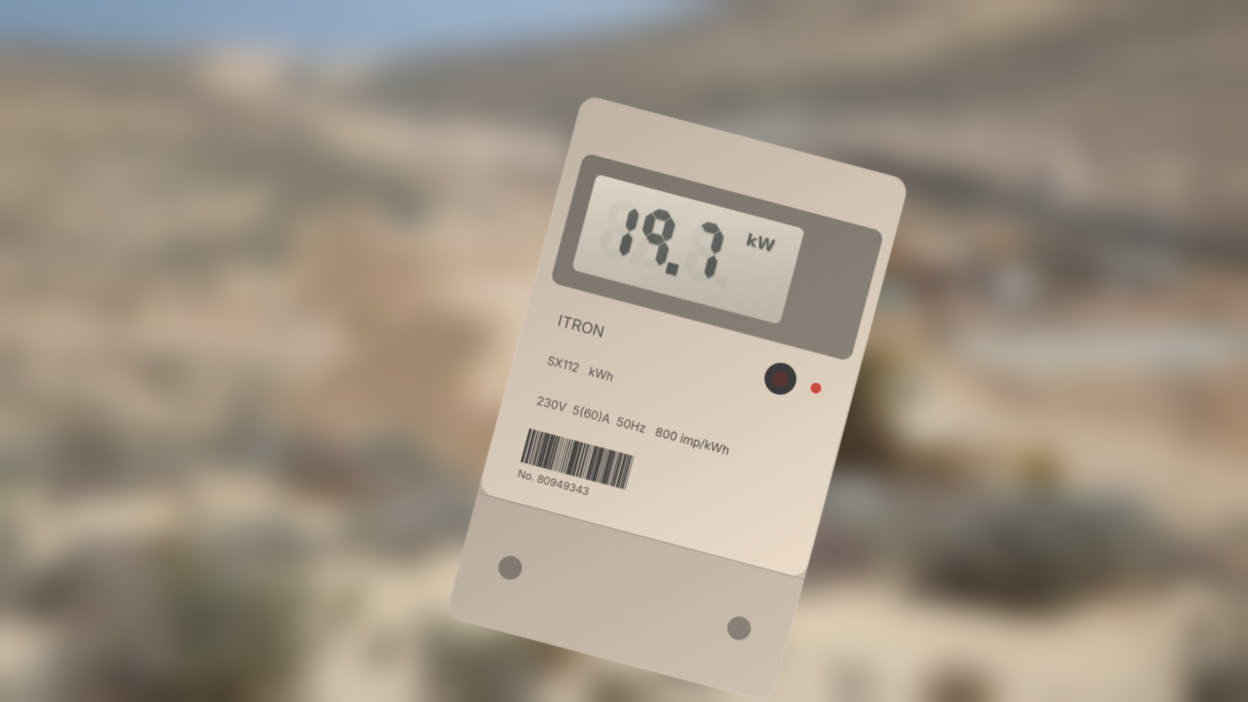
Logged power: 19.7kW
